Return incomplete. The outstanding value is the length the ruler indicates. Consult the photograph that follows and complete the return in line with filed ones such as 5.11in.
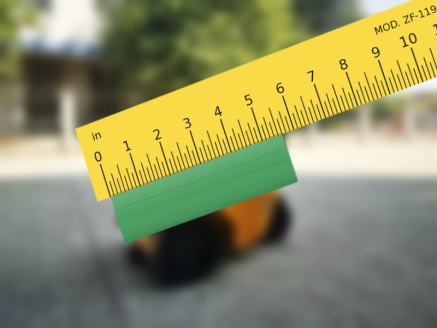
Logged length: 5.625in
